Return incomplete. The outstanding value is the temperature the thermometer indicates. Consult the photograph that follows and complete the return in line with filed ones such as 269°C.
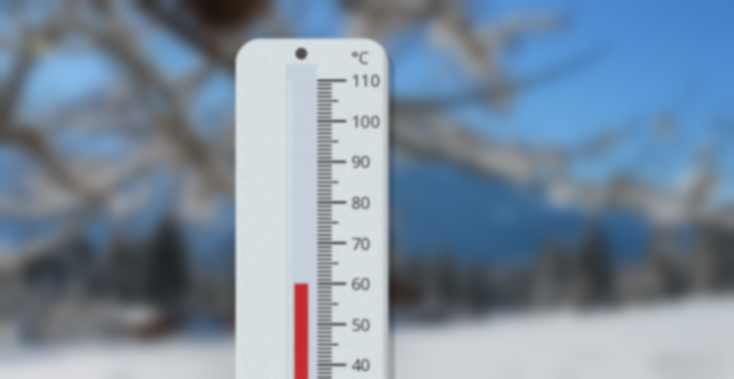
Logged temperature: 60°C
